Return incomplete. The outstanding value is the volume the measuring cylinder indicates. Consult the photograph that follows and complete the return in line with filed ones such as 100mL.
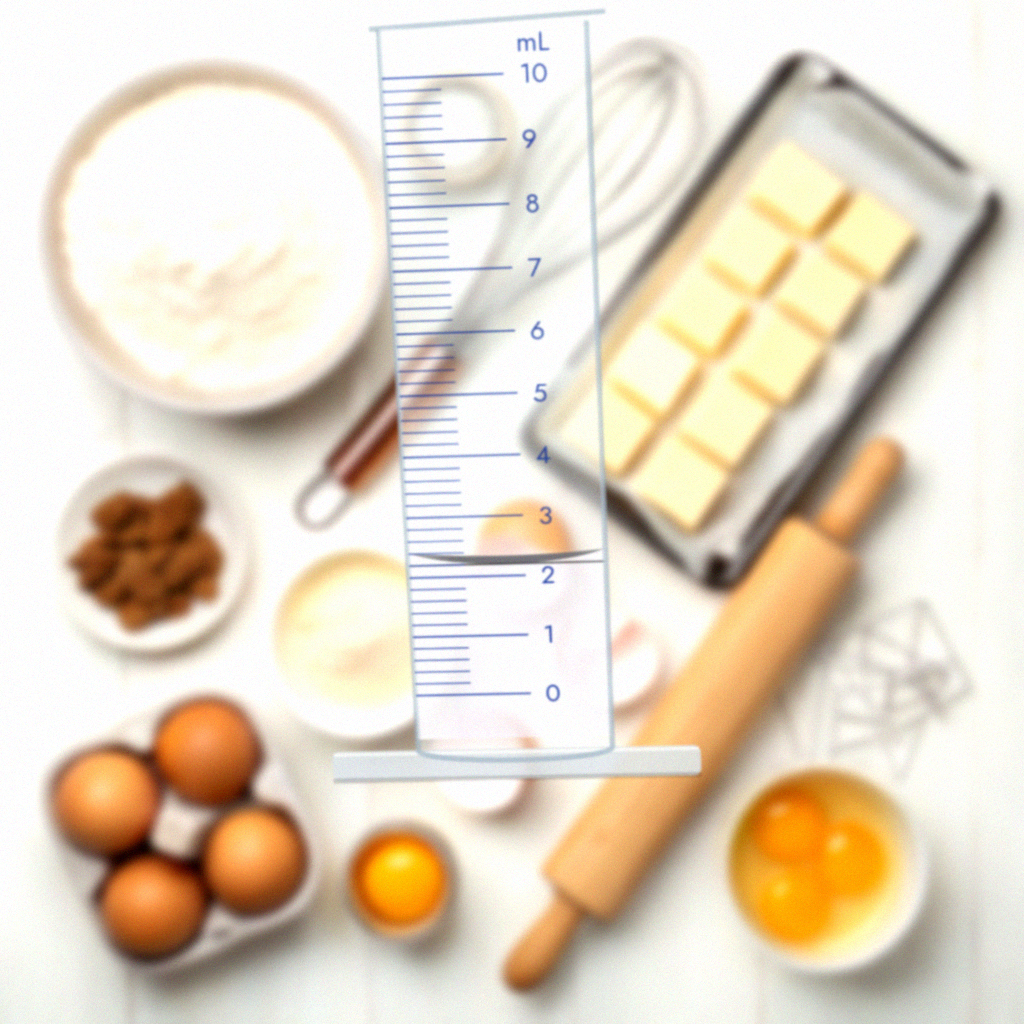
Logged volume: 2.2mL
